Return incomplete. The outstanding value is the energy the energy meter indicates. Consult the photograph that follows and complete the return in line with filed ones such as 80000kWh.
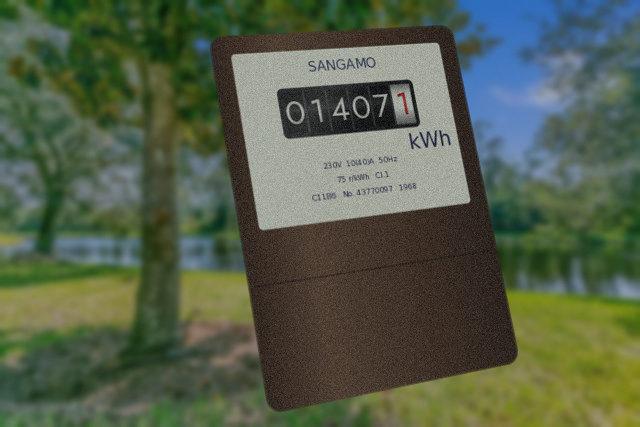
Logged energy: 1407.1kWh
